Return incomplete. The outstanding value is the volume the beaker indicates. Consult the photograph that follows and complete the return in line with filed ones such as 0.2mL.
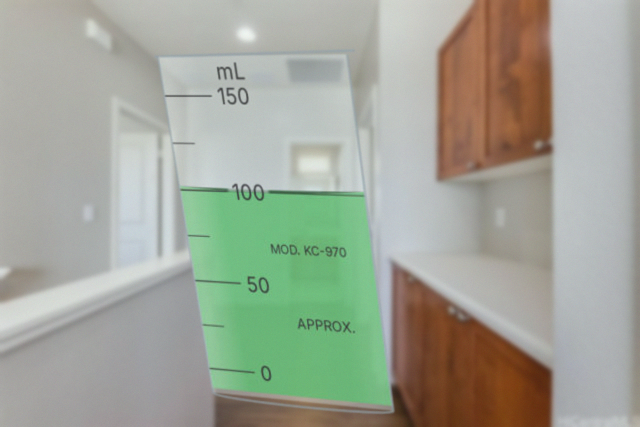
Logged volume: 100mL
